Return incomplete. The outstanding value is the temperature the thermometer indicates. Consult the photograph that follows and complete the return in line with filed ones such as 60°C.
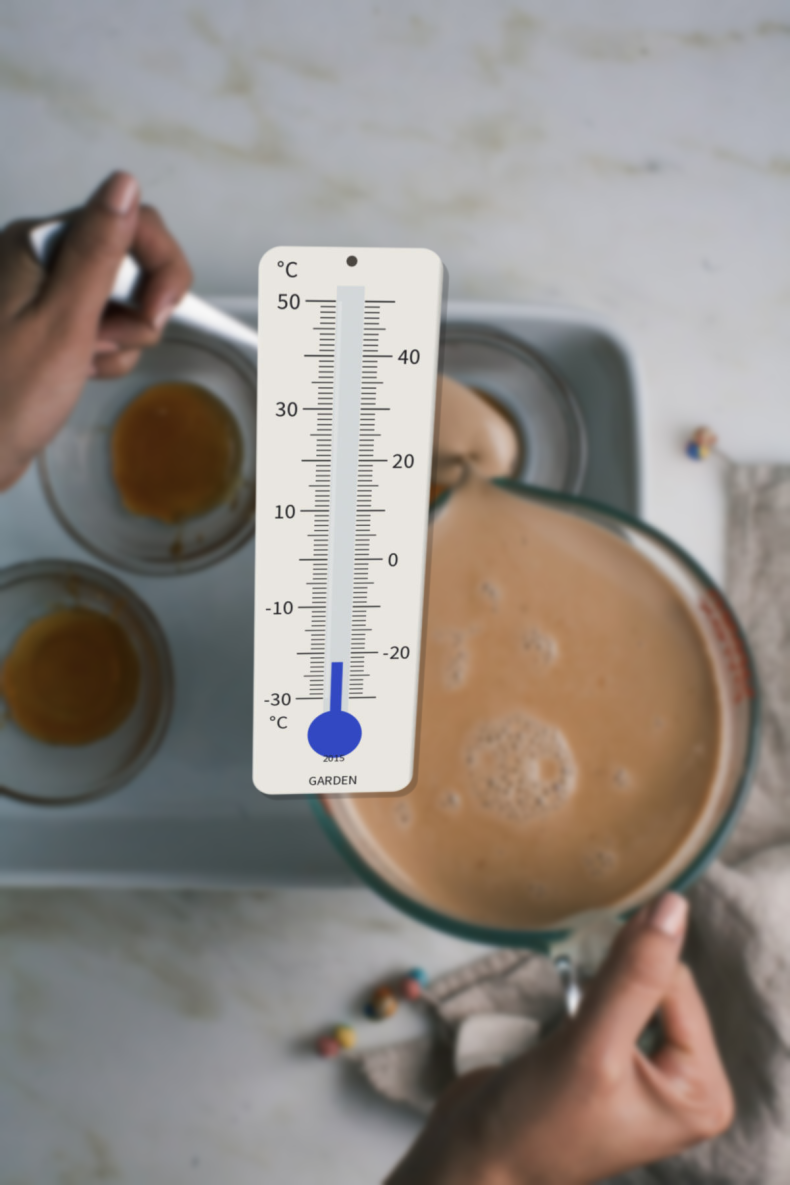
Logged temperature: -22°C
